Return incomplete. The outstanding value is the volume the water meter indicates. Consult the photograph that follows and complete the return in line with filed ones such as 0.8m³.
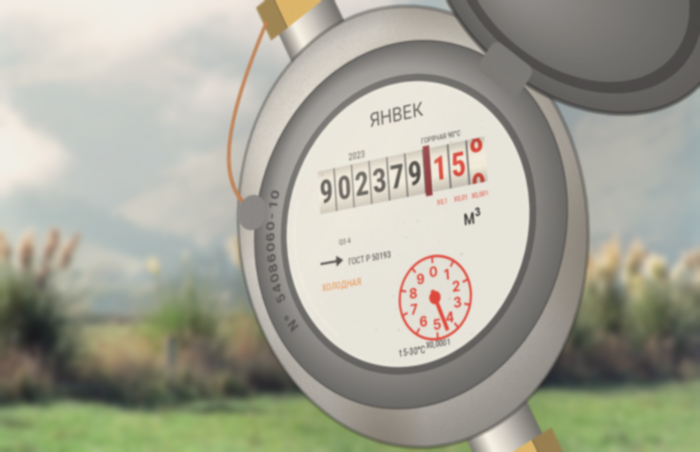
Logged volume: 902379.1584m³
